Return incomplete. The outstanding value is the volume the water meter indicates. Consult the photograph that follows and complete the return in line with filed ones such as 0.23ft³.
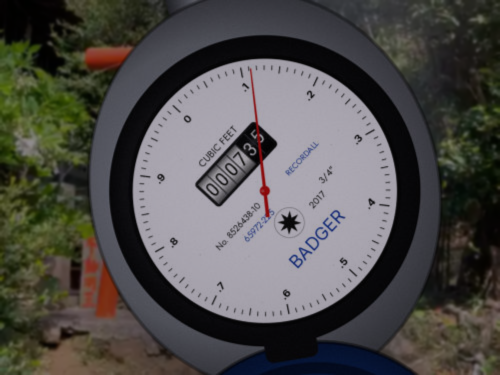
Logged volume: 735.11ft³
